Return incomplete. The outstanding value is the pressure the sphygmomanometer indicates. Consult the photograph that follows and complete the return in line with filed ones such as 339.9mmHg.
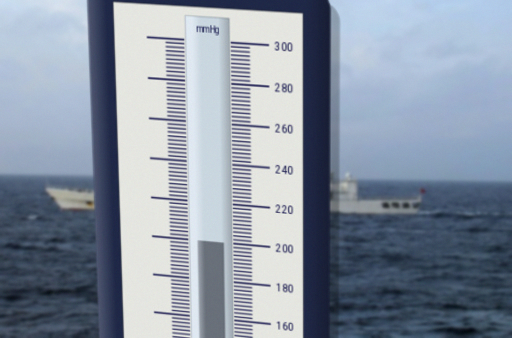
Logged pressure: 200mmHg
